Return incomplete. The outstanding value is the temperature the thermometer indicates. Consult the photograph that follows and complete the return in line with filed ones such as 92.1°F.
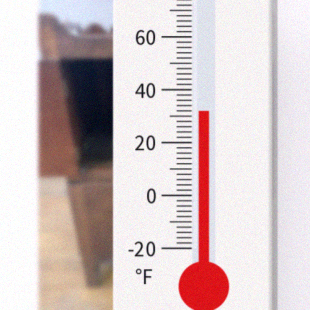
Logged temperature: 32°F
